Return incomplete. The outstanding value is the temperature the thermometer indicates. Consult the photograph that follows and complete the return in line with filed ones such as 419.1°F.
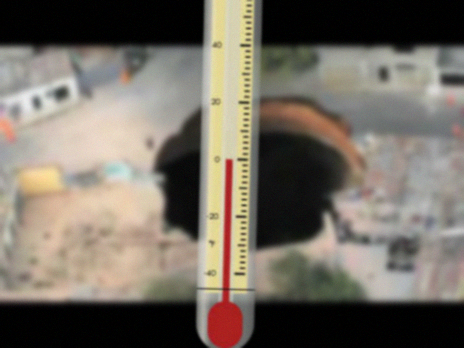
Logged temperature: 0°F
